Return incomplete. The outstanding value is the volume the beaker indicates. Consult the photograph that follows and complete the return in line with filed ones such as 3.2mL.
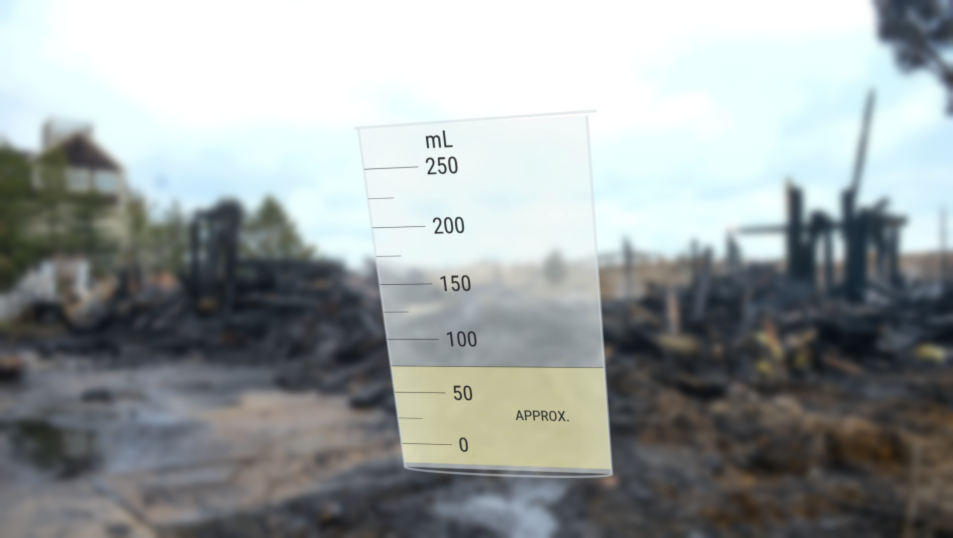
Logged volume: 75mL
